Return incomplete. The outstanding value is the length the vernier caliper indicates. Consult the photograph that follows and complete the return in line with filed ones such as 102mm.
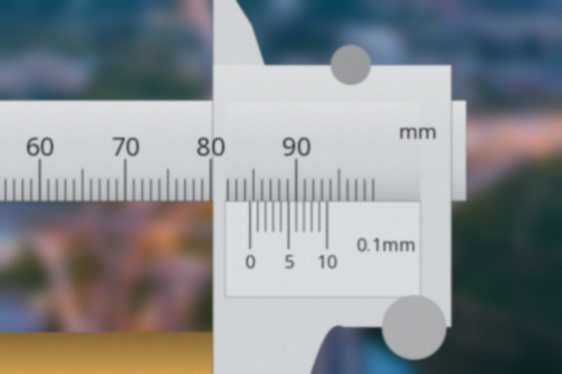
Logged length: 84.6mm
